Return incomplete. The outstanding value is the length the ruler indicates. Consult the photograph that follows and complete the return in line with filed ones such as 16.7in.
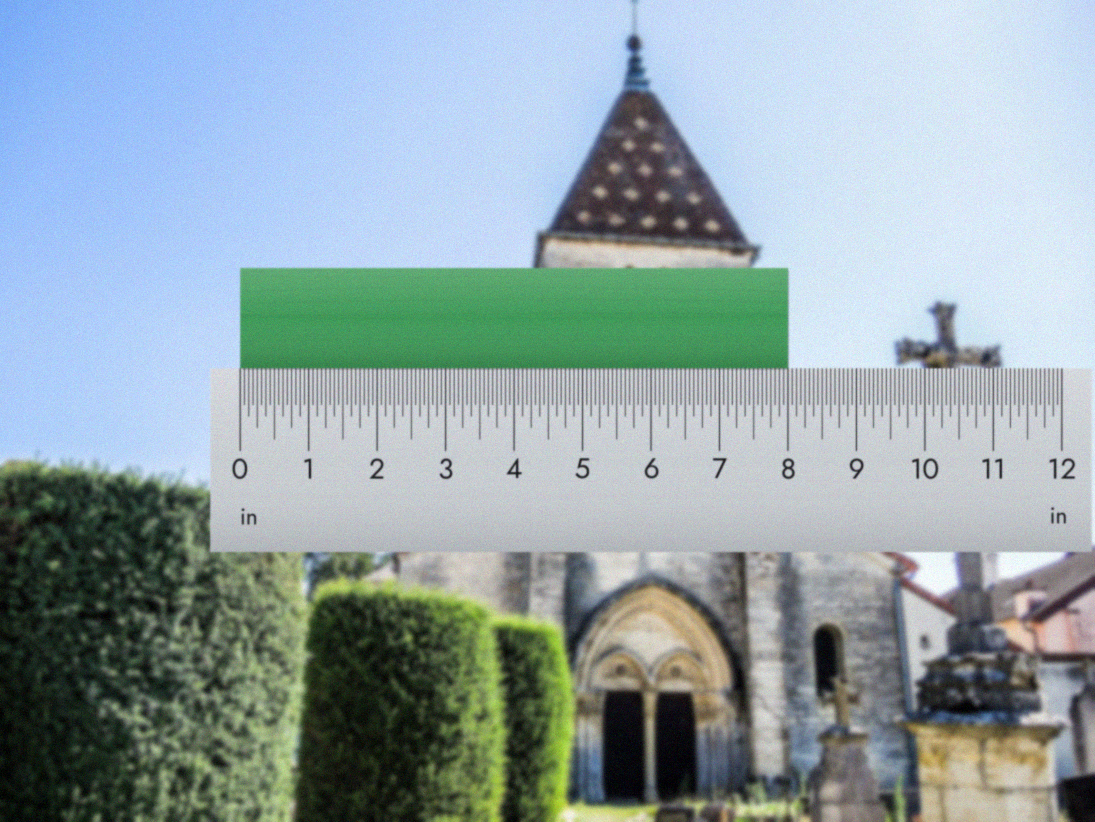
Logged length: 8in
